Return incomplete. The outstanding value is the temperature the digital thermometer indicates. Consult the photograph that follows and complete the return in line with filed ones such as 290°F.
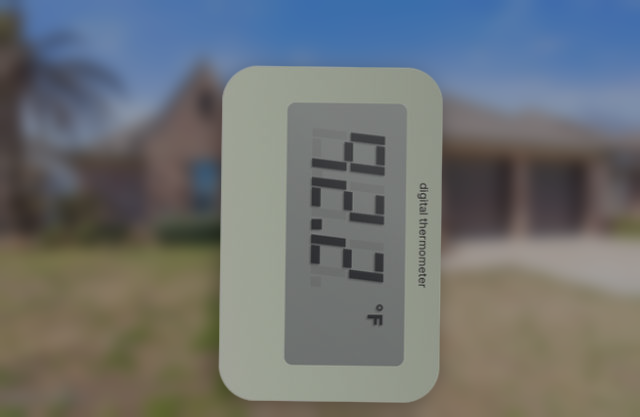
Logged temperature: 92.2°F
